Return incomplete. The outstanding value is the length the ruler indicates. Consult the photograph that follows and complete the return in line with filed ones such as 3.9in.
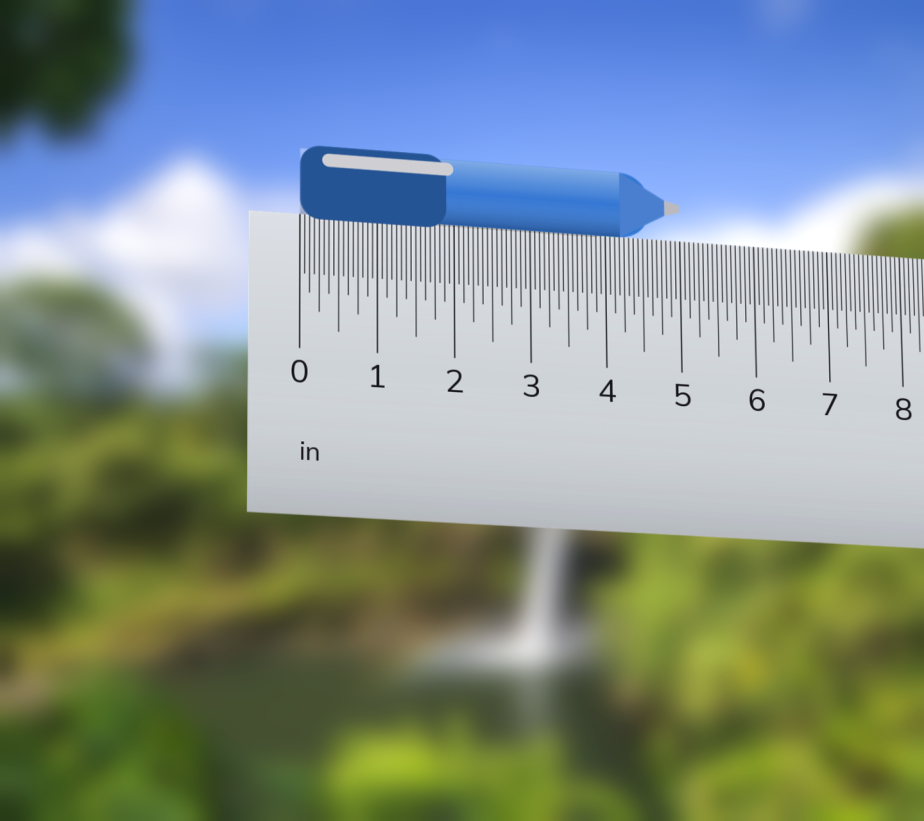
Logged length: 5in
